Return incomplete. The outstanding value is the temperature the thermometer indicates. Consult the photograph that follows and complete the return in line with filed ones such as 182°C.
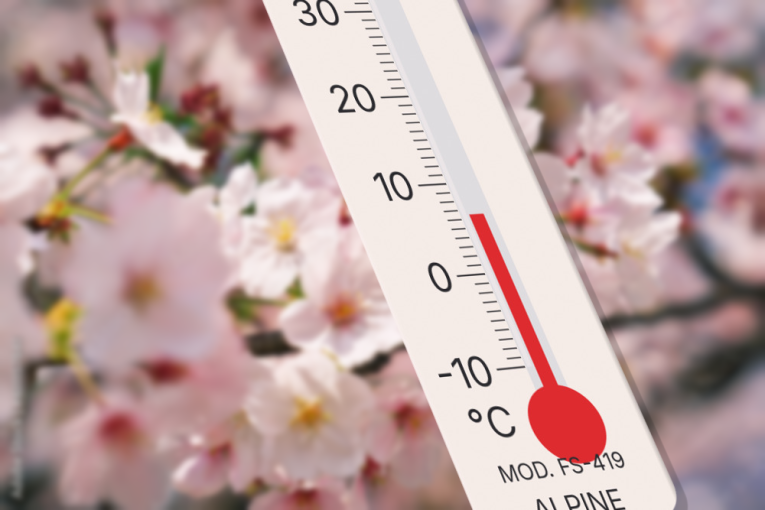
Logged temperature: 6.5°C
